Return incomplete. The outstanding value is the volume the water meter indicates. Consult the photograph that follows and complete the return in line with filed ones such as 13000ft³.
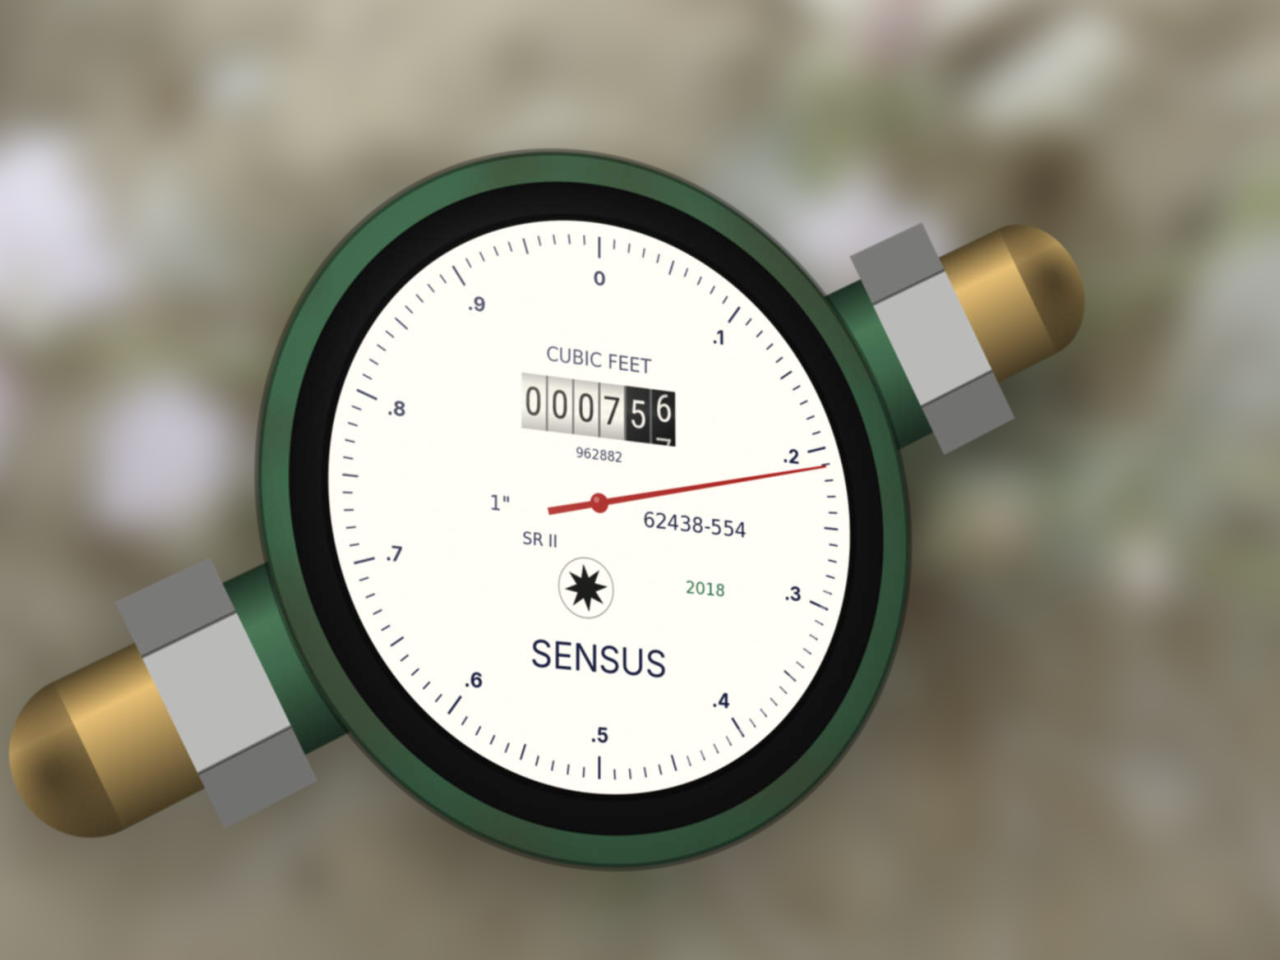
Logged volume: 756.21ft³
